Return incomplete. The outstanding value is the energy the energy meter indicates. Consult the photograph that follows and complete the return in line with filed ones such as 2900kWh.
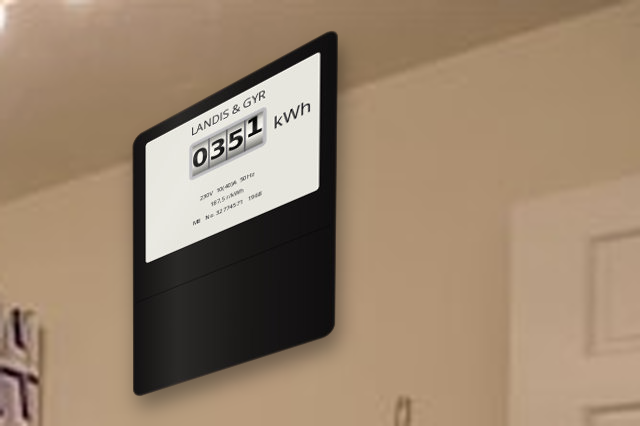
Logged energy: 351kWh
